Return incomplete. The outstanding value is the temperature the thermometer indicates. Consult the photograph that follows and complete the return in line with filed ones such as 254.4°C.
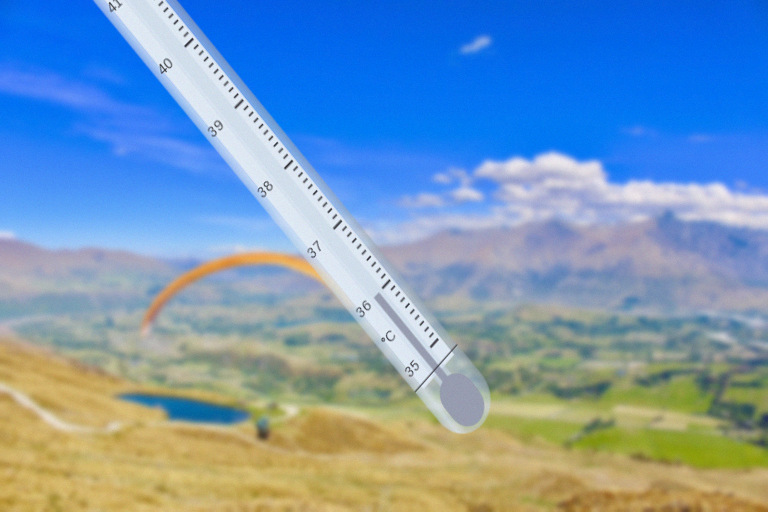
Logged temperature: 36°C
